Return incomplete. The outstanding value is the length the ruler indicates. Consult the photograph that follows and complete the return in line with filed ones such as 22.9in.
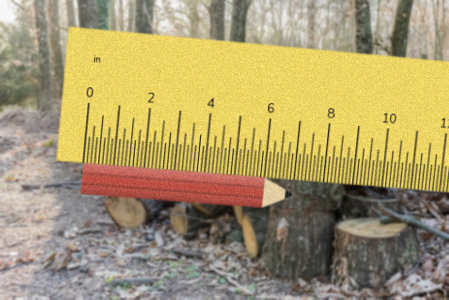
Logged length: 7in
